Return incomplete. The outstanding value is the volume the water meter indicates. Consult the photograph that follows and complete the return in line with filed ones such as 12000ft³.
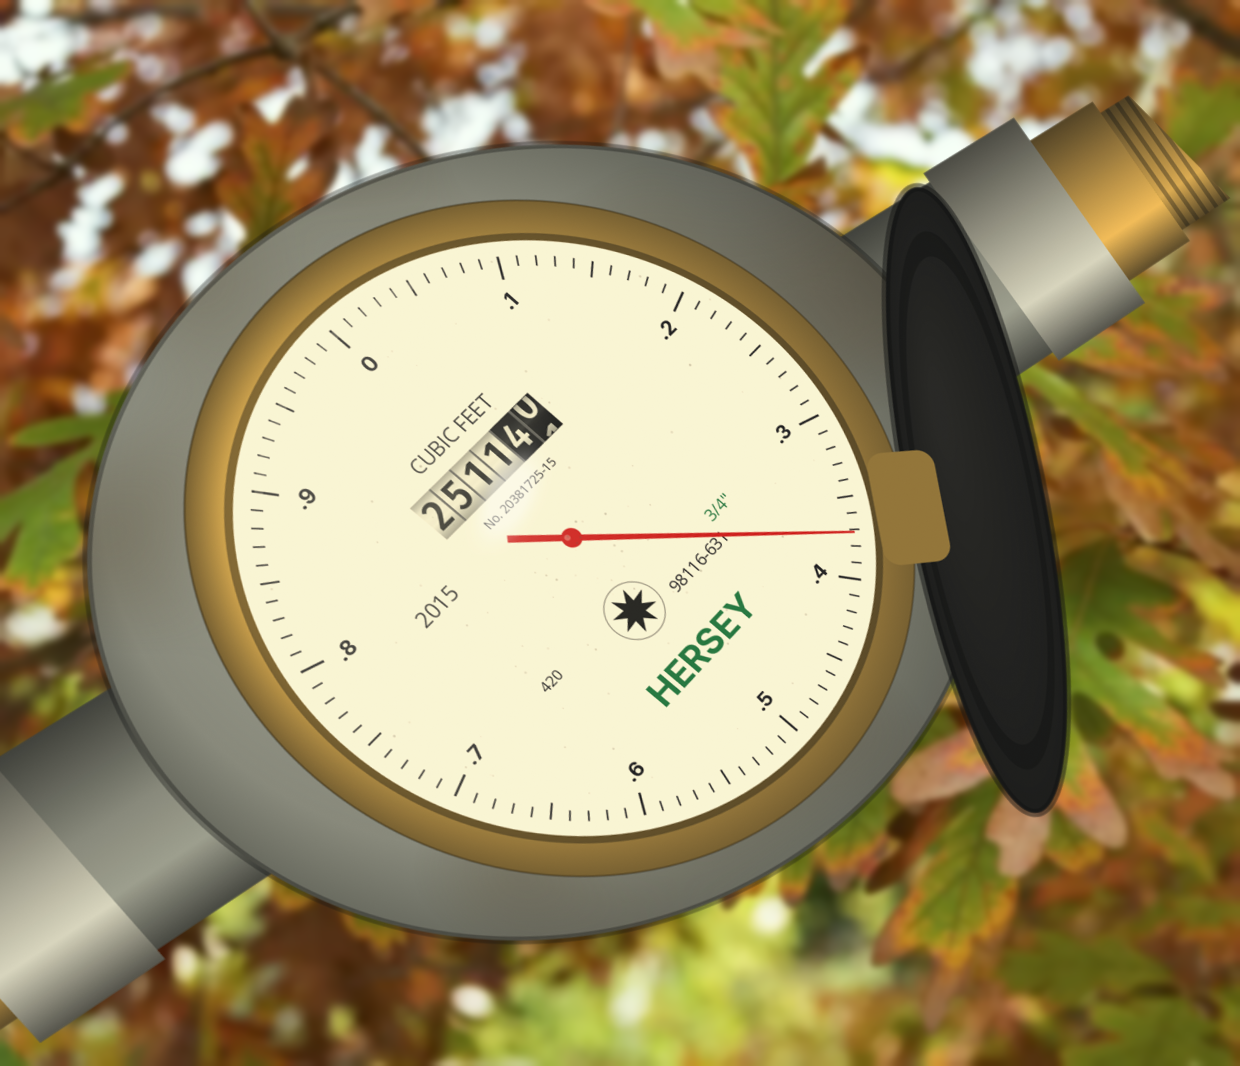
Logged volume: 251140.37ft³
